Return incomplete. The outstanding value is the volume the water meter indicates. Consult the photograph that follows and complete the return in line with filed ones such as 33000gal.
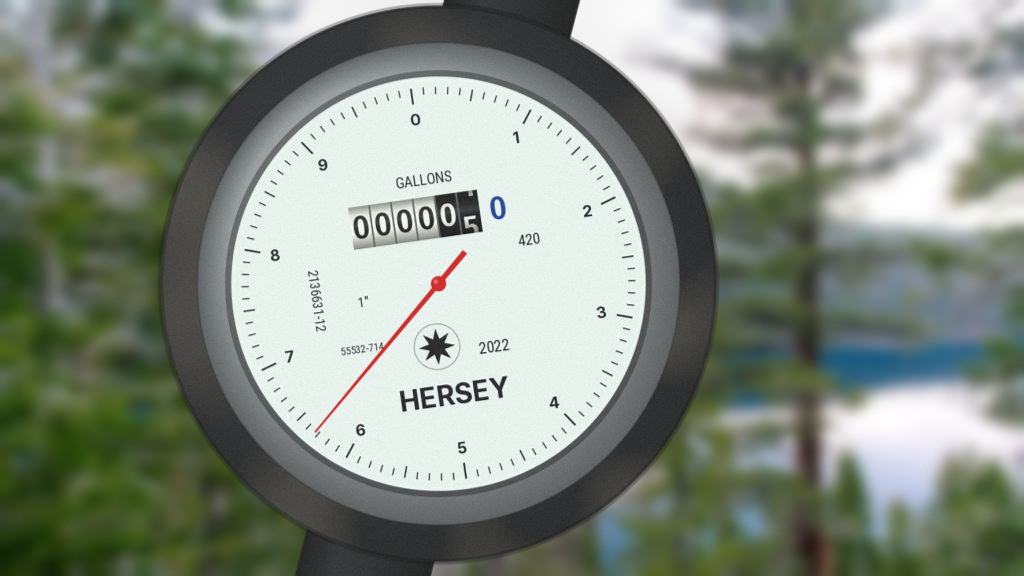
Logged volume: 46.3gal
